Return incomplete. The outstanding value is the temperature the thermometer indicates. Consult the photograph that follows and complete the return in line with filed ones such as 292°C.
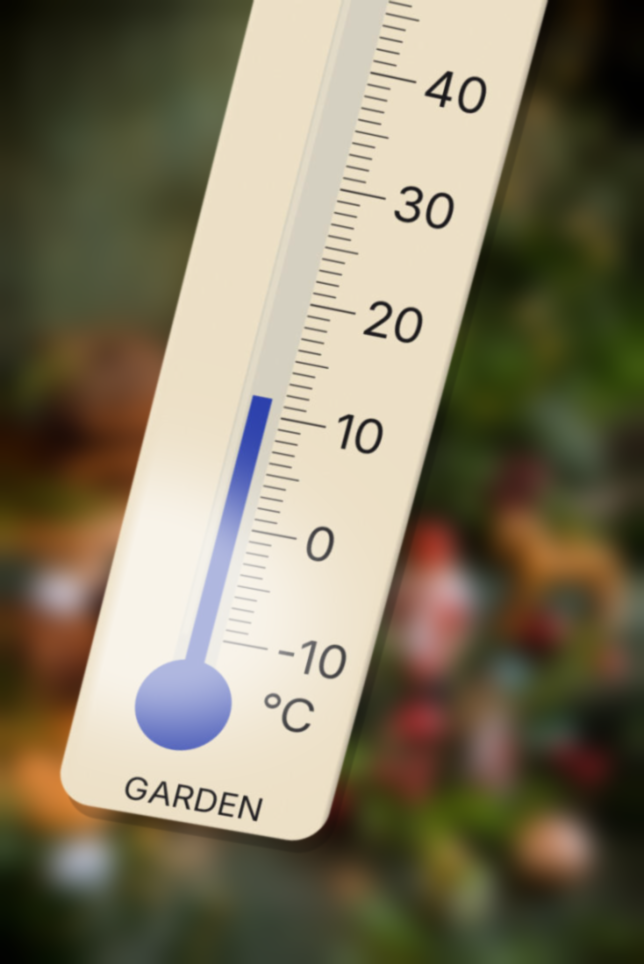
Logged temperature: 11.5°C
